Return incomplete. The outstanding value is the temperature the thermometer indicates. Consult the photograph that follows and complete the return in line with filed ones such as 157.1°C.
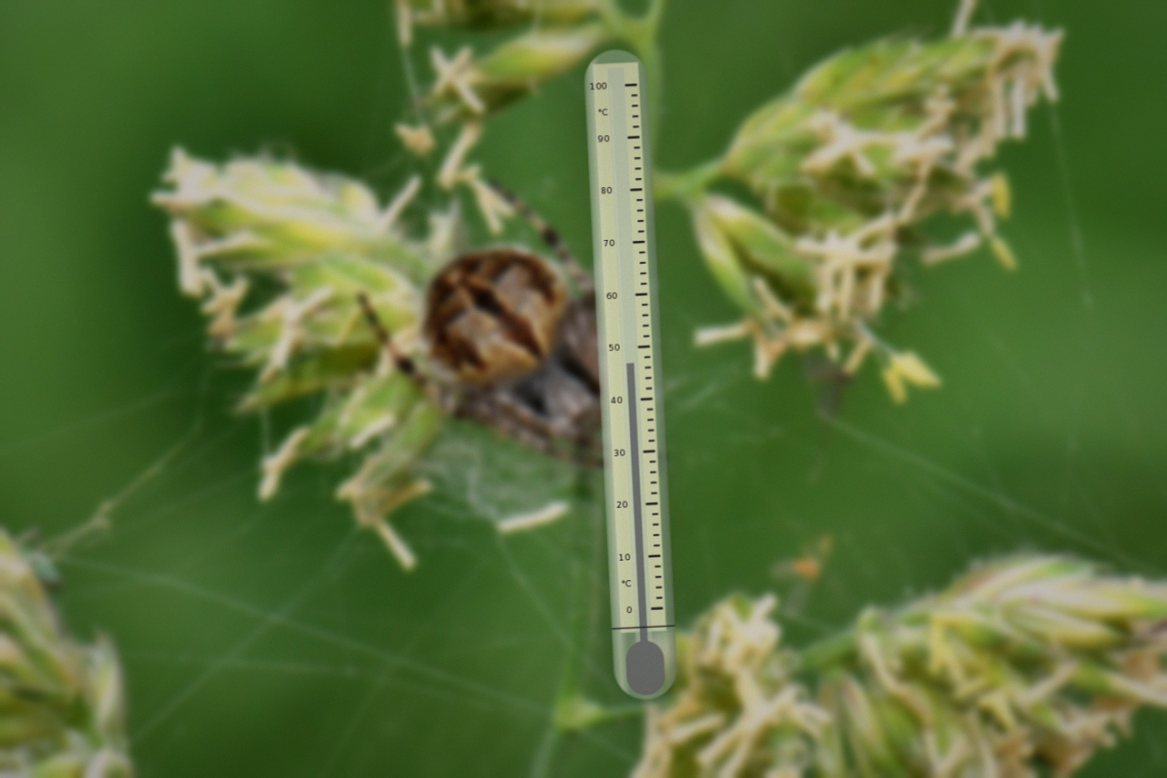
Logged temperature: 47°C
